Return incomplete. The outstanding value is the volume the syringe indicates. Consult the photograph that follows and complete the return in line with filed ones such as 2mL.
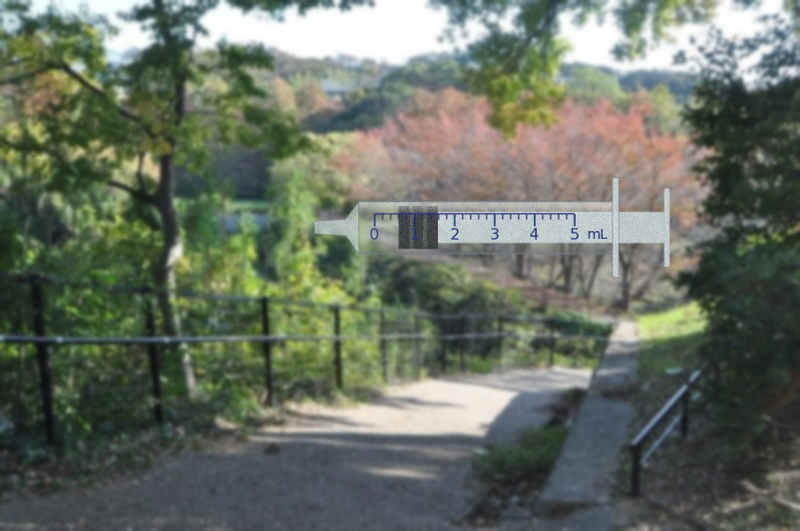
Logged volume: 0.6mL
